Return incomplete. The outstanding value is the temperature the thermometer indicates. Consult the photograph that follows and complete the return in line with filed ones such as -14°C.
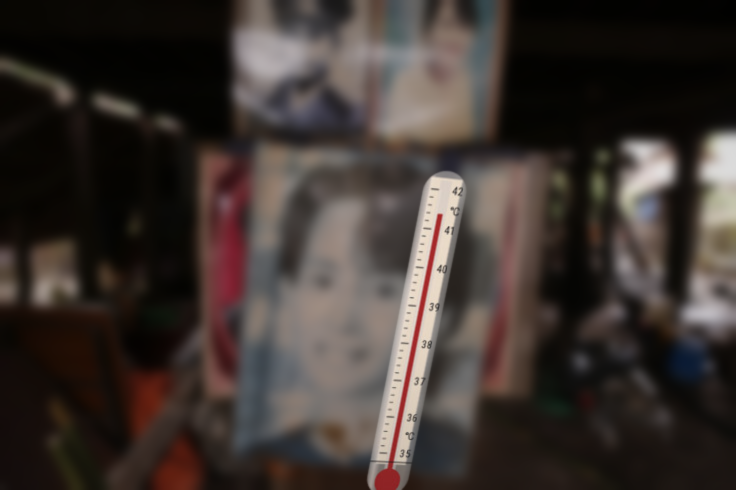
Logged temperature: 41.4°C
